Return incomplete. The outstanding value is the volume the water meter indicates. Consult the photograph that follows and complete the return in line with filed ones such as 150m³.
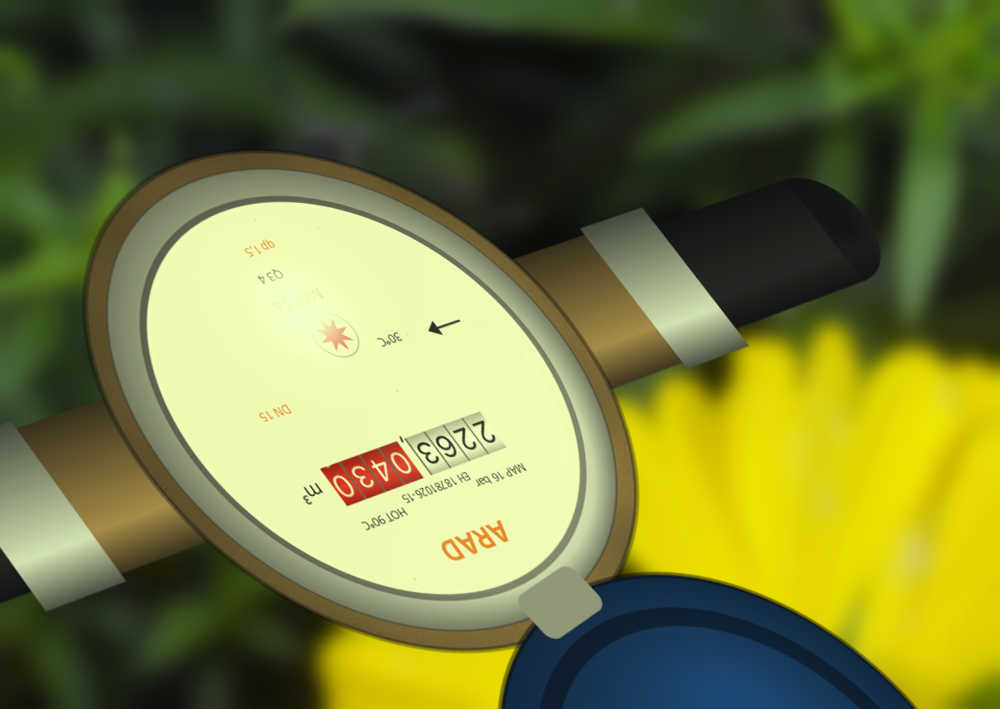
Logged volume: 2263.0430m³
